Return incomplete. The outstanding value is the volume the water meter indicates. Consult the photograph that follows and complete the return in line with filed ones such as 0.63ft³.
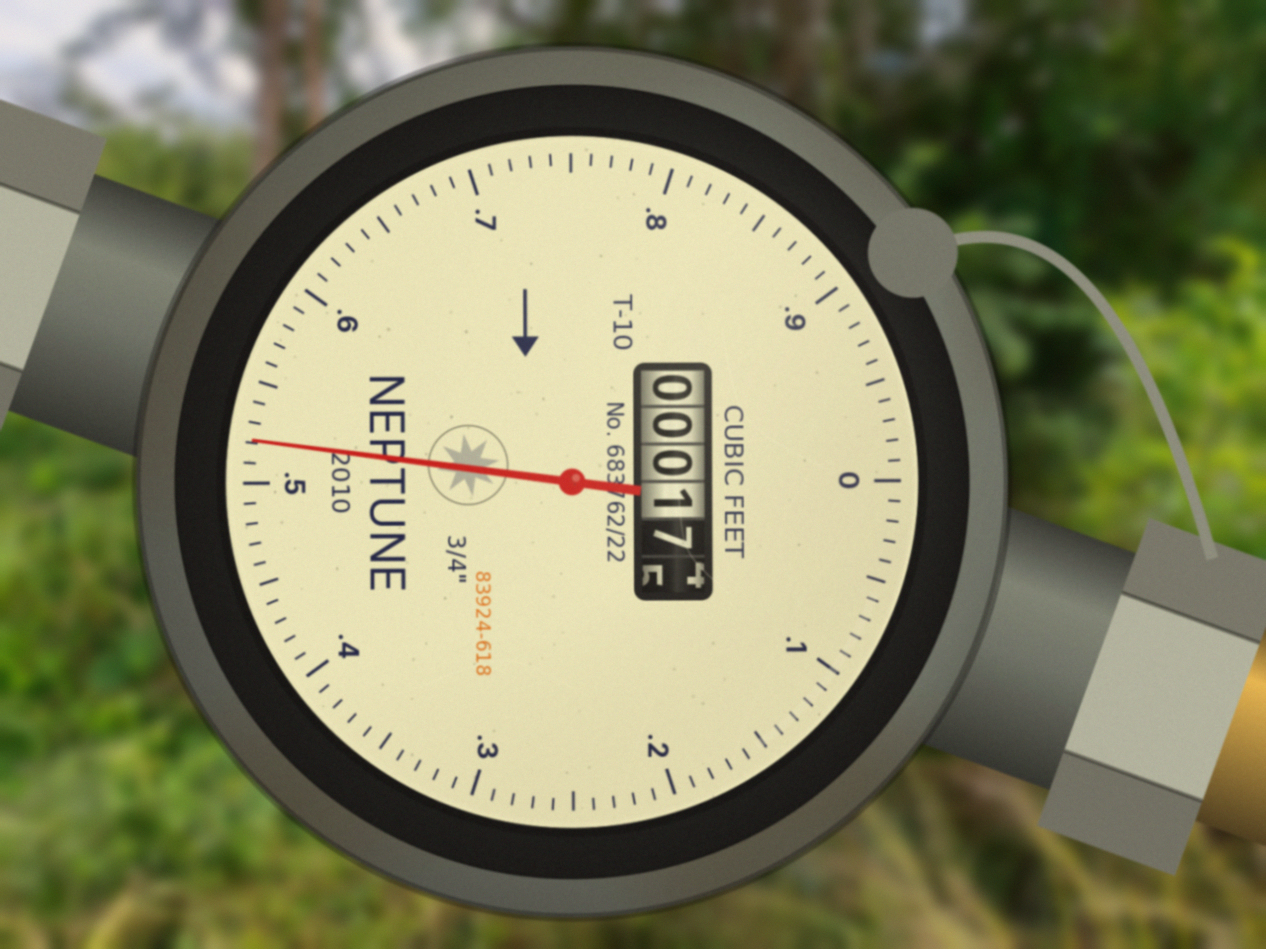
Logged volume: 174.52ft³
